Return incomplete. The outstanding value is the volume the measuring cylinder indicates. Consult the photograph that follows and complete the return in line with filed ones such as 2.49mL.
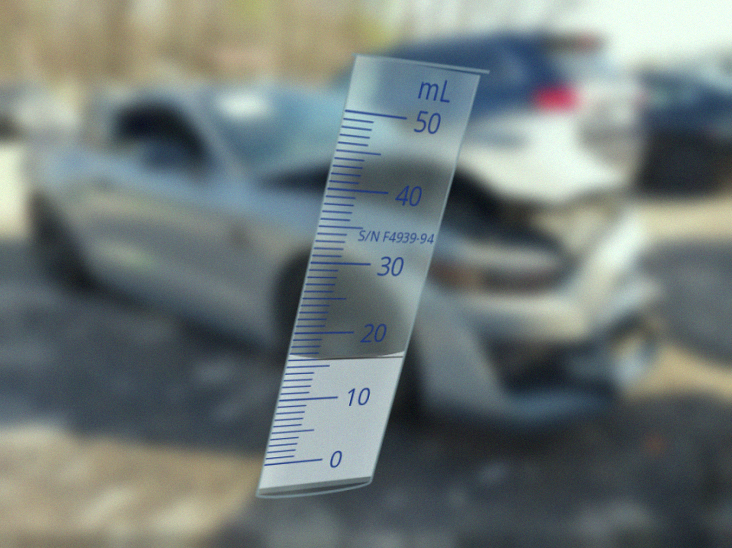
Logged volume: 16mL
